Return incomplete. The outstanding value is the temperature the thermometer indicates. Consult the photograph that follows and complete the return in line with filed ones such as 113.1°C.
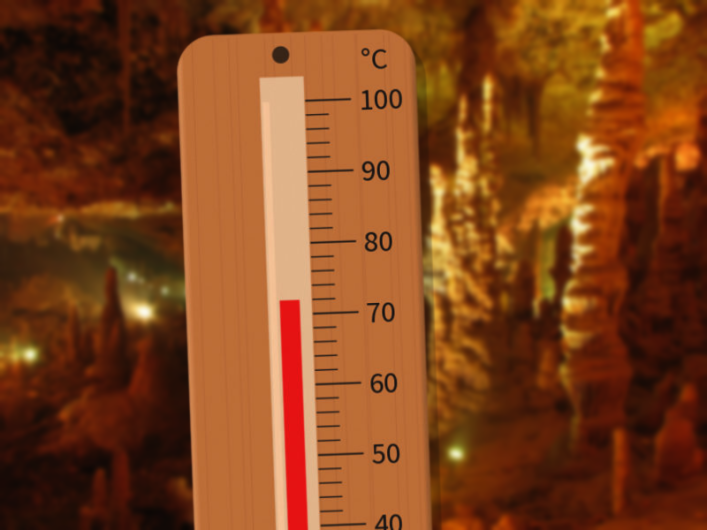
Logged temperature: 72°C
